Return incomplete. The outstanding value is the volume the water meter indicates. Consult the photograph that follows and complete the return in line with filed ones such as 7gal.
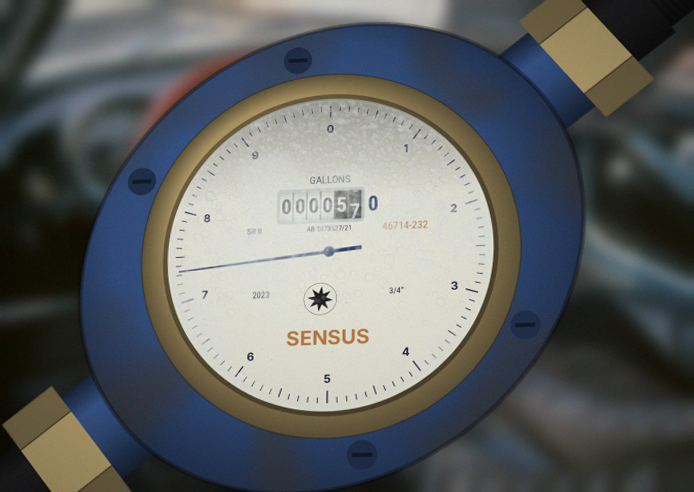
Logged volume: 567.3gal
